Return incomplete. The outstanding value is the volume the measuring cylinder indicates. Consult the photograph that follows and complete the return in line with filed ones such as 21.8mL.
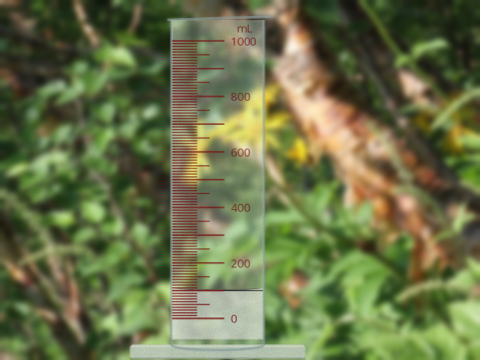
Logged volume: 100mL
